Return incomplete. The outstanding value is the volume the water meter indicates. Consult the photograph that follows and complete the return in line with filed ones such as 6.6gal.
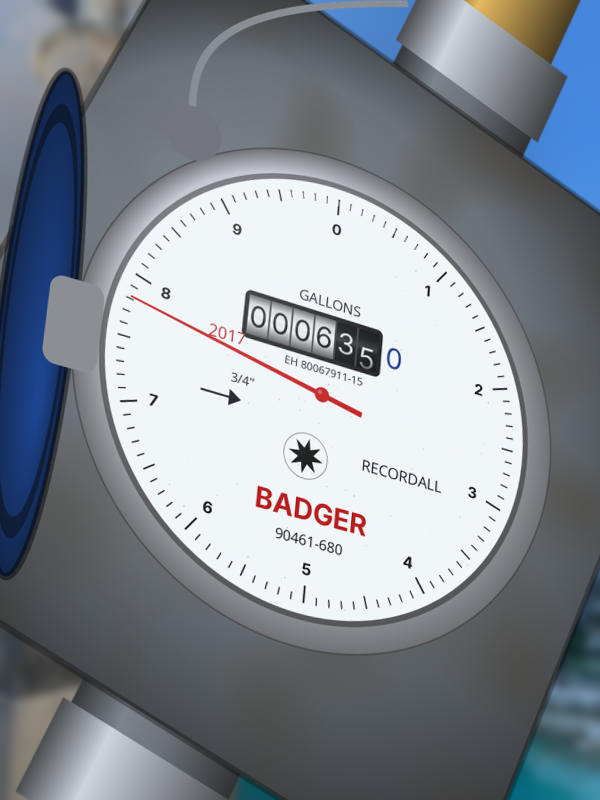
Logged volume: 6347.8gal
